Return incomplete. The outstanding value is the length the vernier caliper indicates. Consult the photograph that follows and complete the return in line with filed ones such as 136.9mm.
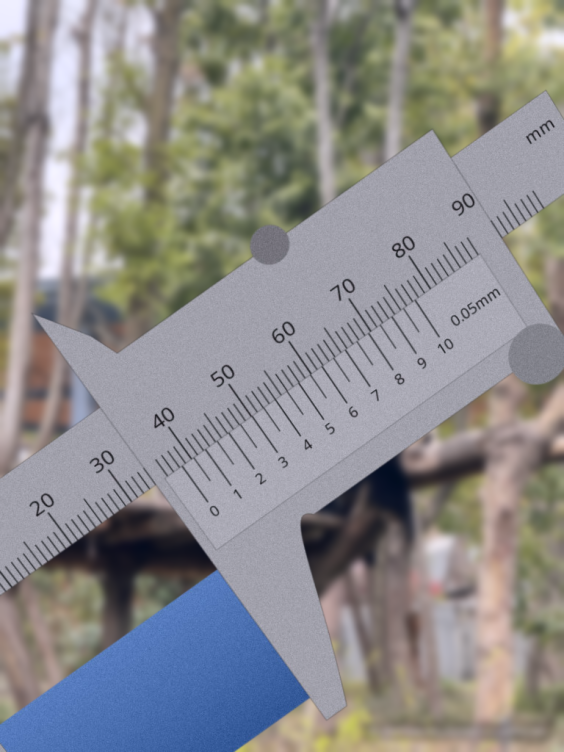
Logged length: 38.4mm
